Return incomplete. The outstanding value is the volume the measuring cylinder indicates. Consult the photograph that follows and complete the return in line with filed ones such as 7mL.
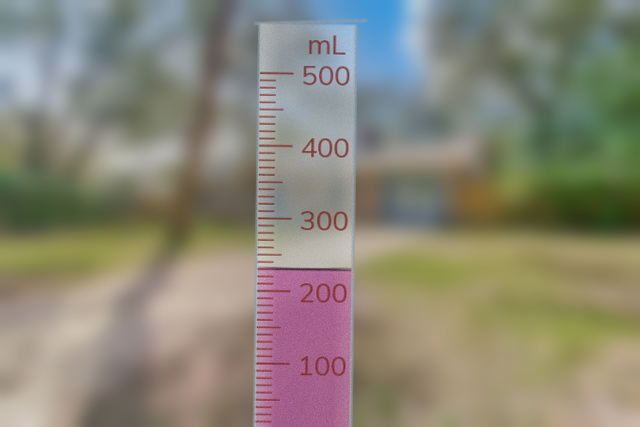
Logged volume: 230mL
